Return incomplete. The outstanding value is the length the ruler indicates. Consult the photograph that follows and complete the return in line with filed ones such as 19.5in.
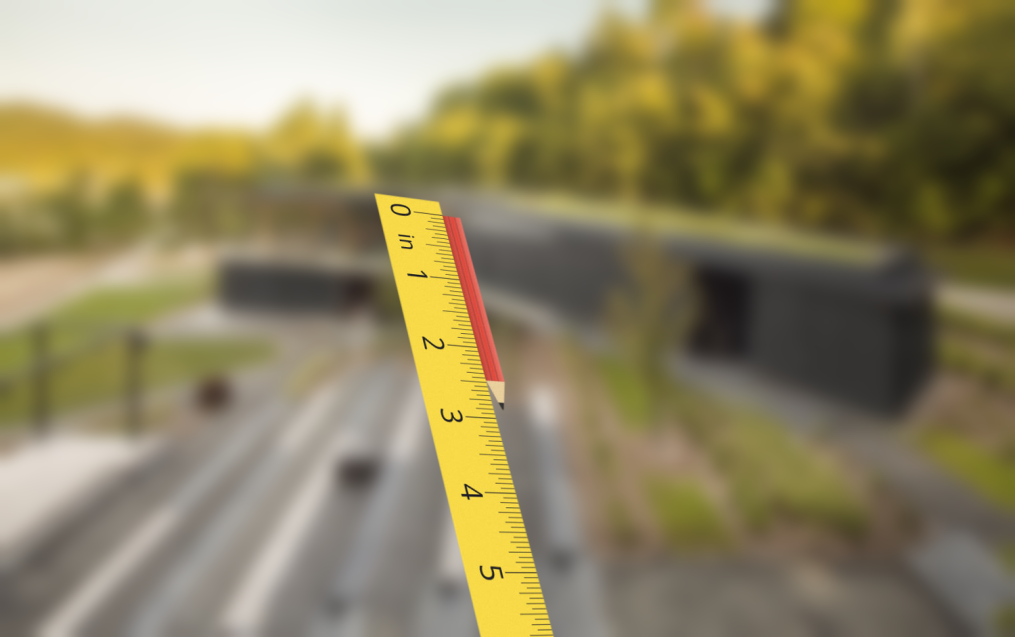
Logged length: 2.875in
